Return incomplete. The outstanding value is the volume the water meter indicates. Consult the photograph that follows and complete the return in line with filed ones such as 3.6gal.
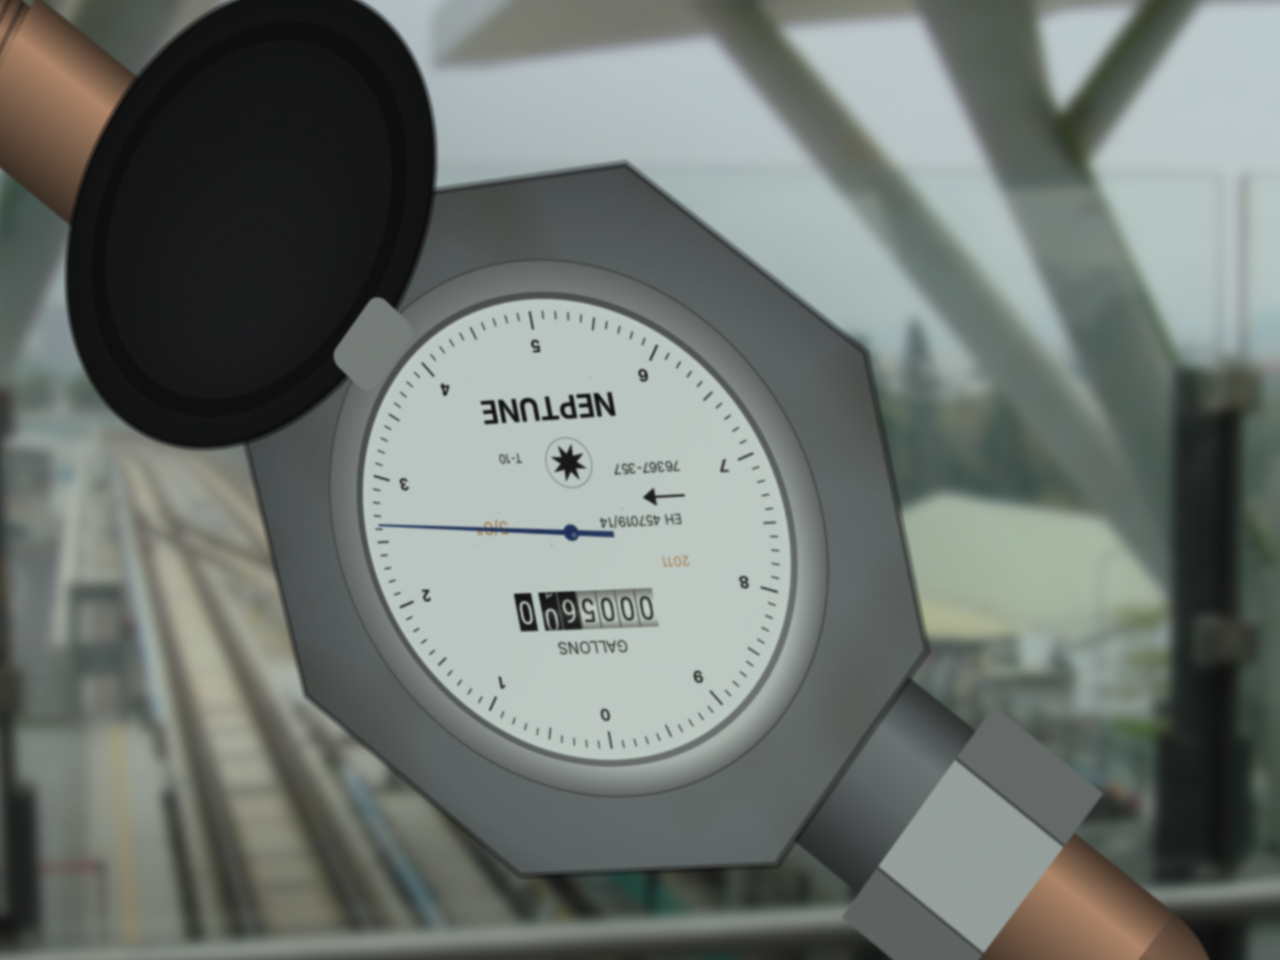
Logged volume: 5602.6gal
